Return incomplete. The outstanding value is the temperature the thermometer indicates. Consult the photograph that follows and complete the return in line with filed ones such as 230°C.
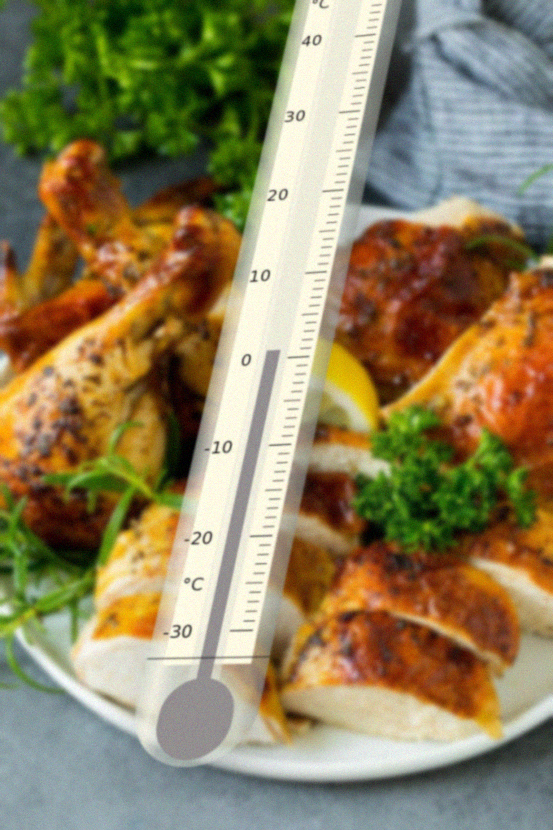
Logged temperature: 1°C
